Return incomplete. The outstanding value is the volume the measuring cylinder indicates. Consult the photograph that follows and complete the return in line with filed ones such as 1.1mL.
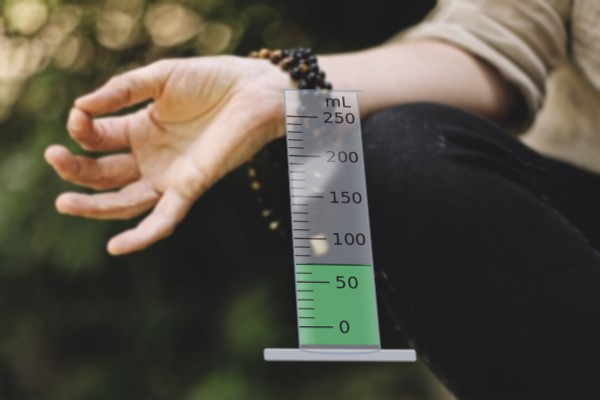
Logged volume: 70mL
